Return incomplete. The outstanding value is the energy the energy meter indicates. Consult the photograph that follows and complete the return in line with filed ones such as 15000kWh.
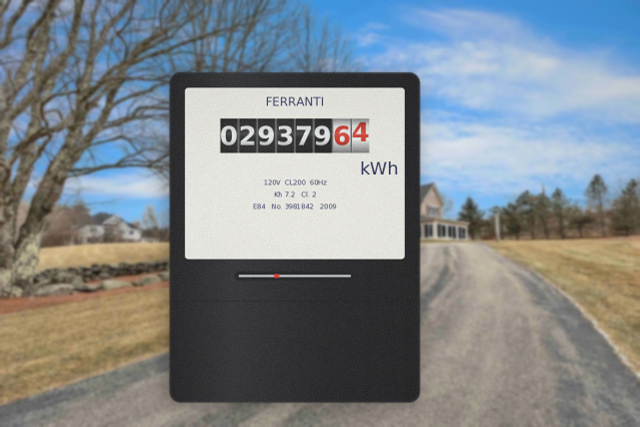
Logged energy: 29379.64kWh
